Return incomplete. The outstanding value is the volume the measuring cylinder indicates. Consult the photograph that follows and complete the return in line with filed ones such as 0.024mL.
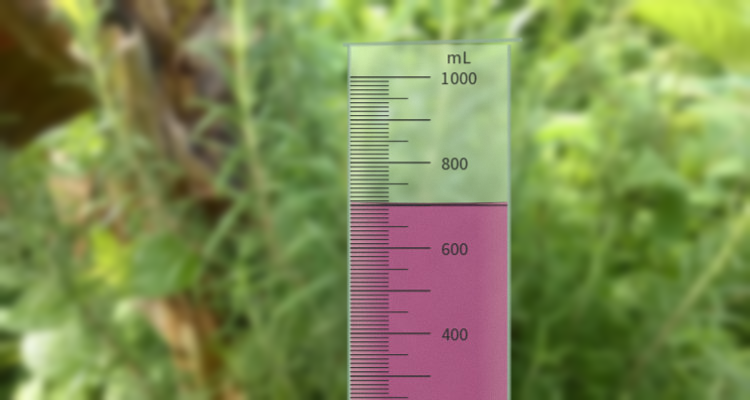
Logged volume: 700mL
